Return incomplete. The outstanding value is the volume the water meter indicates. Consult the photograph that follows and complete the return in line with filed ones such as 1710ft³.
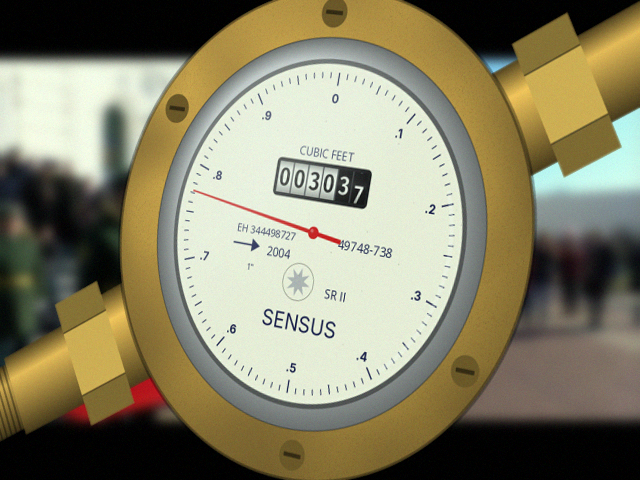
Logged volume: 3036.77ft³
